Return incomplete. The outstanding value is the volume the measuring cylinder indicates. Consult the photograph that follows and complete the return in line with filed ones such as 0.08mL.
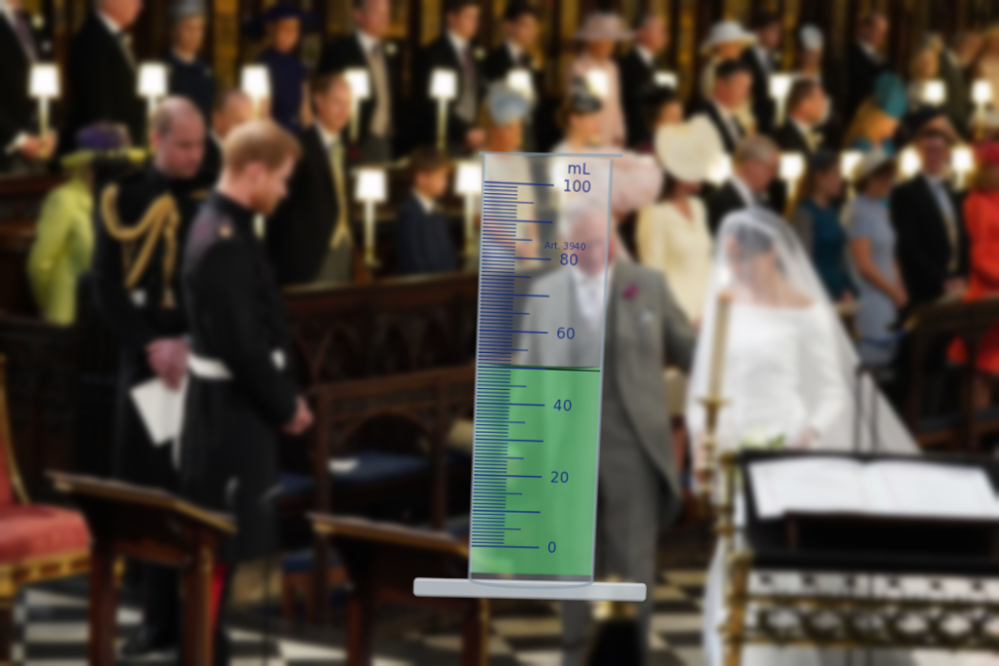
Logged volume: 50mL
